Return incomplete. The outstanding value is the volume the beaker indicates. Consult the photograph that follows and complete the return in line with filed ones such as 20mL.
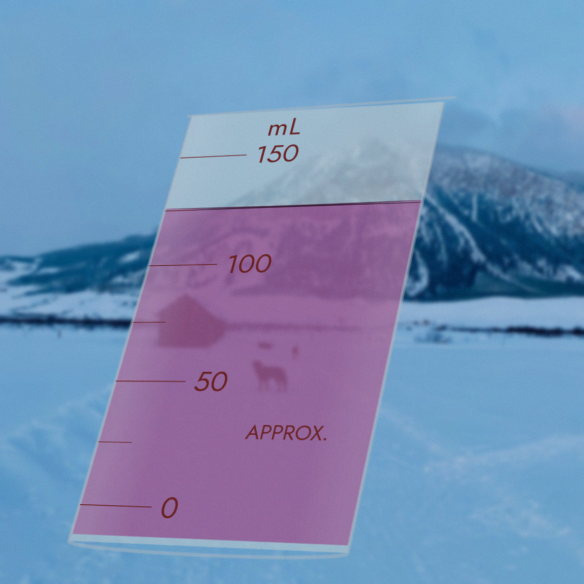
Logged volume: 125mL
